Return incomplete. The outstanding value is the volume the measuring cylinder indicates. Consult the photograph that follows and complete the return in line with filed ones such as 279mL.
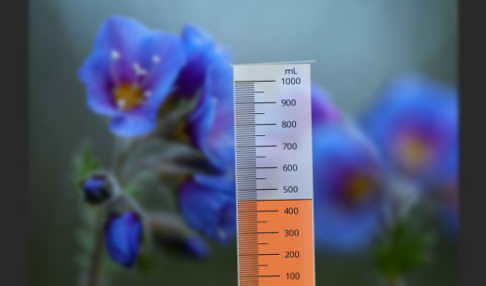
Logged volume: 450mL
